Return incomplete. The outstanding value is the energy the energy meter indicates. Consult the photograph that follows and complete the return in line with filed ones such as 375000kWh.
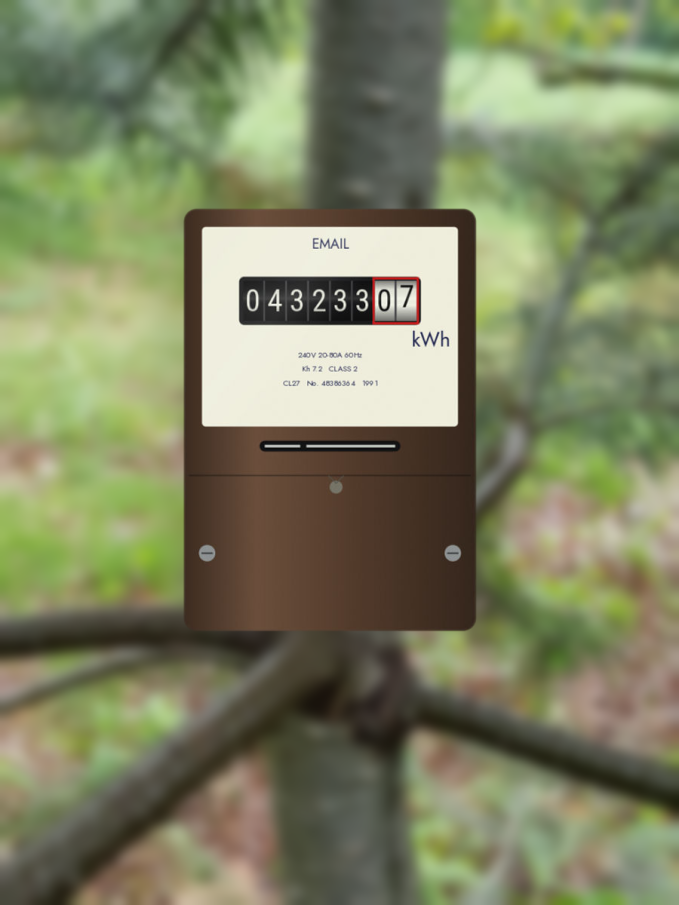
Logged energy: 43233.07kWh
